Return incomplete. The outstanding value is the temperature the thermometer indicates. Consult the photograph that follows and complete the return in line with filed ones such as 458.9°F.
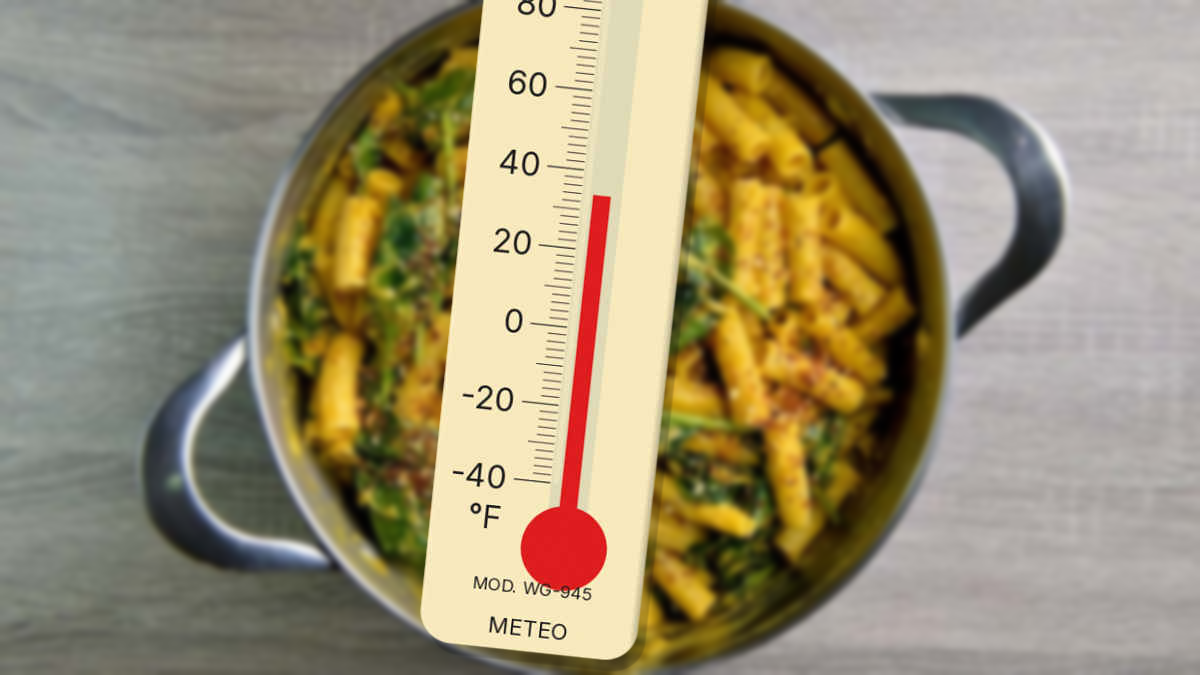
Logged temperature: 34°F
